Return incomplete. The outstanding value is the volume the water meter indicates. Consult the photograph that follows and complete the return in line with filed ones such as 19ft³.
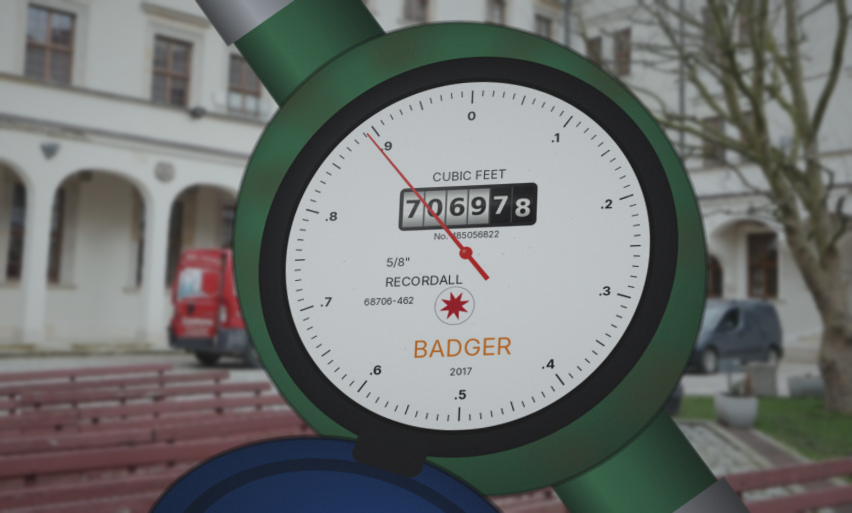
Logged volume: 706977.89ft³
